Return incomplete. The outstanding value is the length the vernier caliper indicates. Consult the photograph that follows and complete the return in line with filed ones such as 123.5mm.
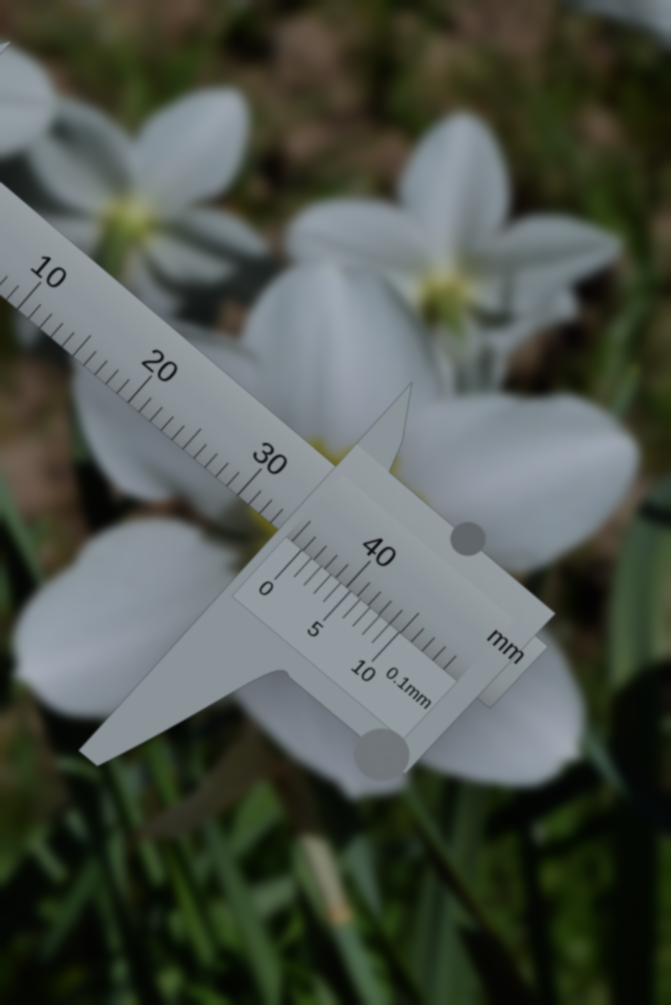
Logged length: 35.9mm
